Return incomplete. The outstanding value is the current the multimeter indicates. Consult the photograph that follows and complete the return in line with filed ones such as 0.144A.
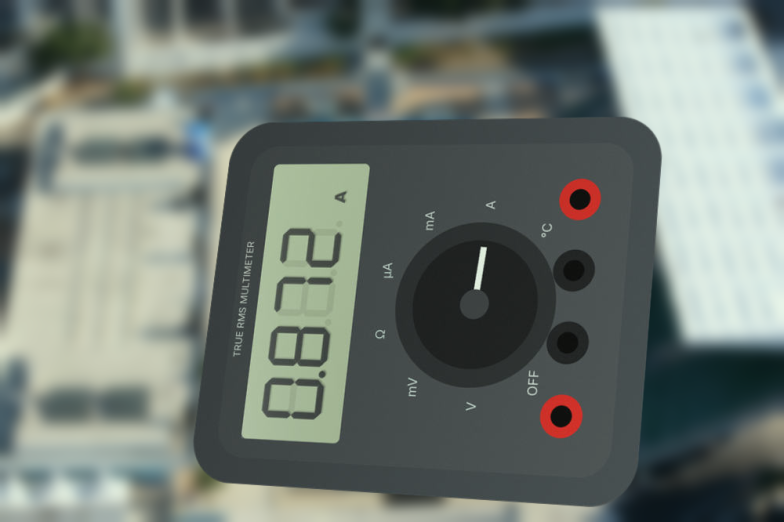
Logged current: 0.872A
